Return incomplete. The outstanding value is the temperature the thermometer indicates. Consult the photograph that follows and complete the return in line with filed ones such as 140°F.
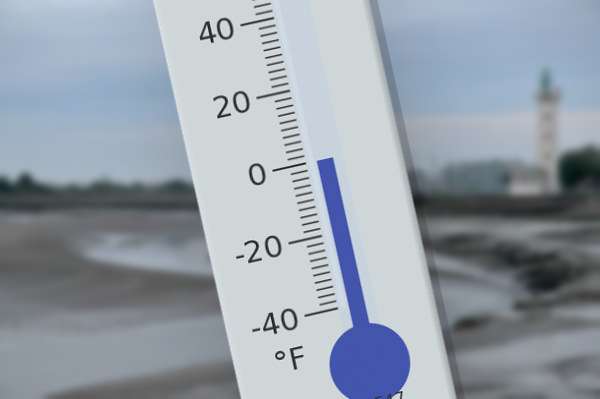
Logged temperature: 0°F
